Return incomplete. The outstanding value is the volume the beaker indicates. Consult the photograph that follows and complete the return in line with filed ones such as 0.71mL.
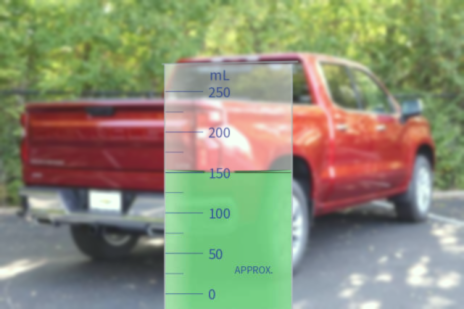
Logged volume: 150mL
